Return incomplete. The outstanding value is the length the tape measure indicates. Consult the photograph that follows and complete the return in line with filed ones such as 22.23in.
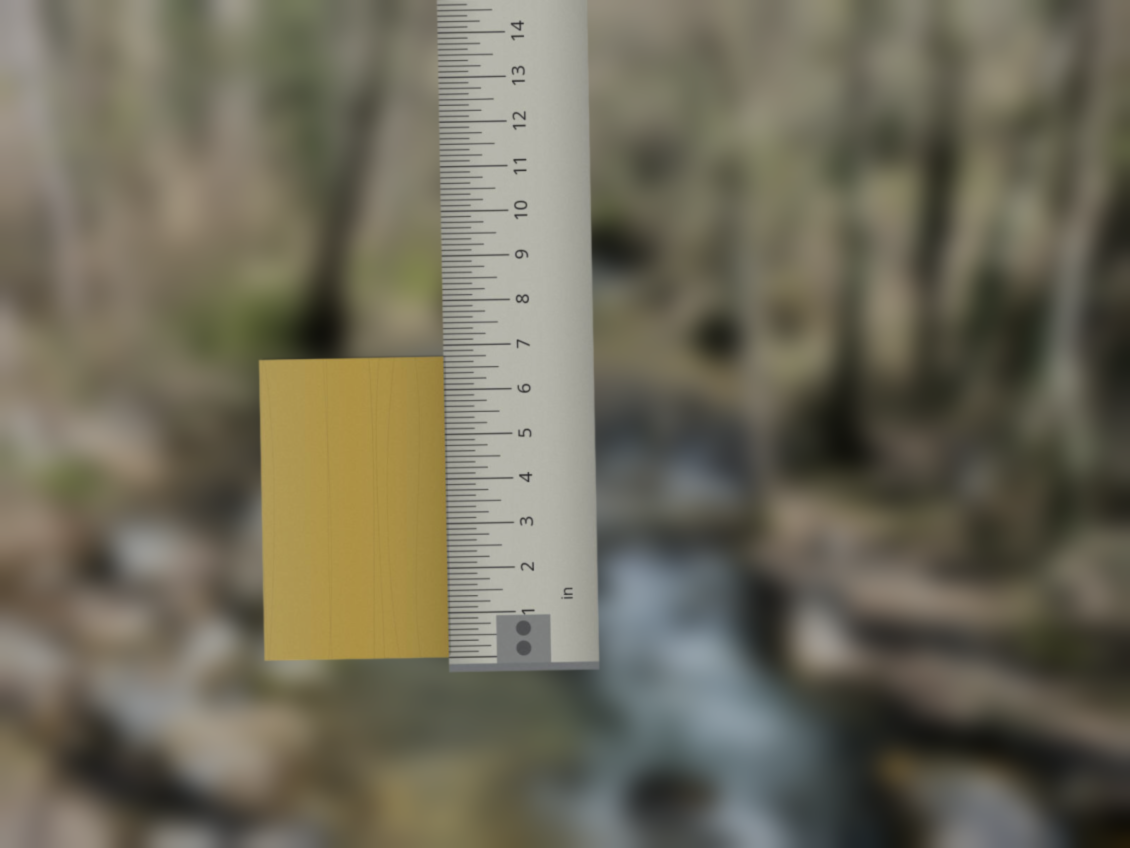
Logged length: 6.75in
